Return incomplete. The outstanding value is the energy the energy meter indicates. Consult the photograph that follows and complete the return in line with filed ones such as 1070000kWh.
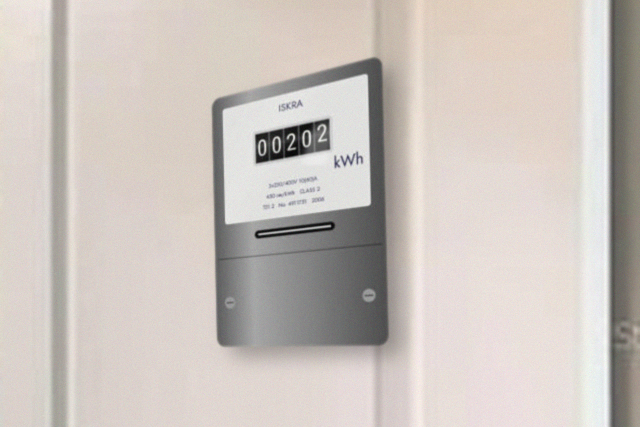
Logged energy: 202kWh
